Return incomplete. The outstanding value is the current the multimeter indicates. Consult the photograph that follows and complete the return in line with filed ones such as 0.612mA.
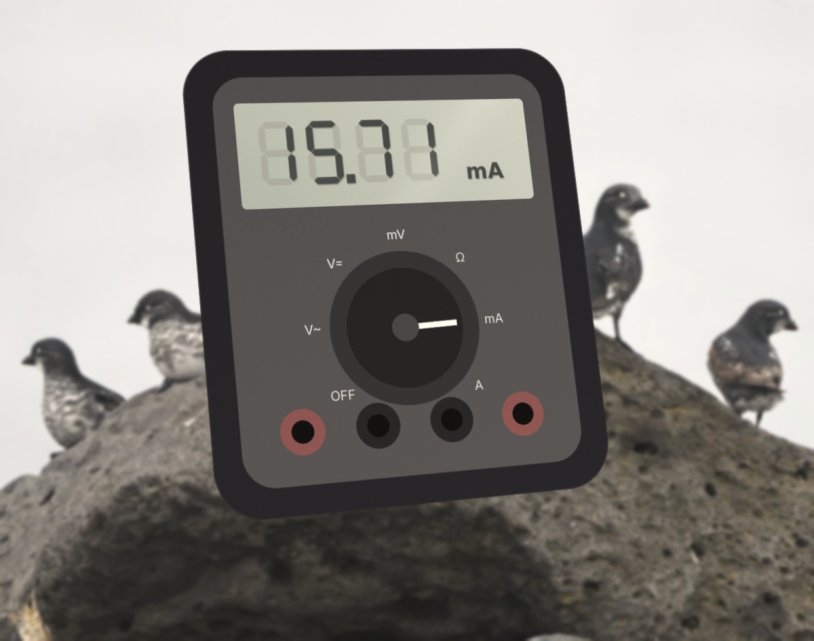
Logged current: 15.71mA
